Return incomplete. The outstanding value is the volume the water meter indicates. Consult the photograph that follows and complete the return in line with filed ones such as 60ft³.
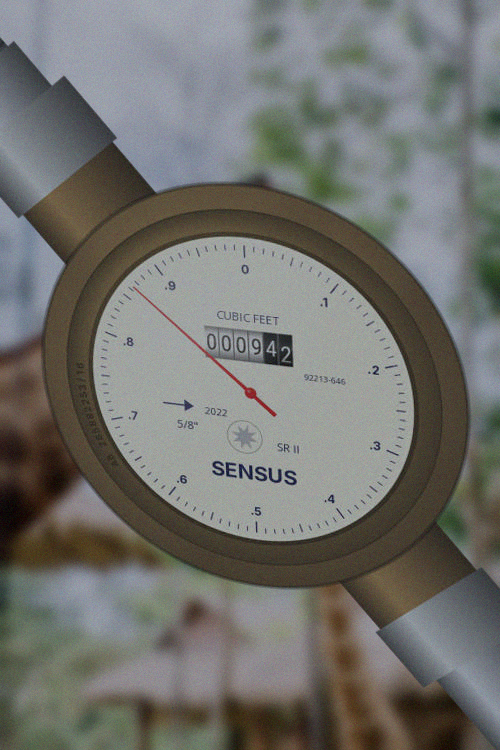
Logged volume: 941.86ft³
